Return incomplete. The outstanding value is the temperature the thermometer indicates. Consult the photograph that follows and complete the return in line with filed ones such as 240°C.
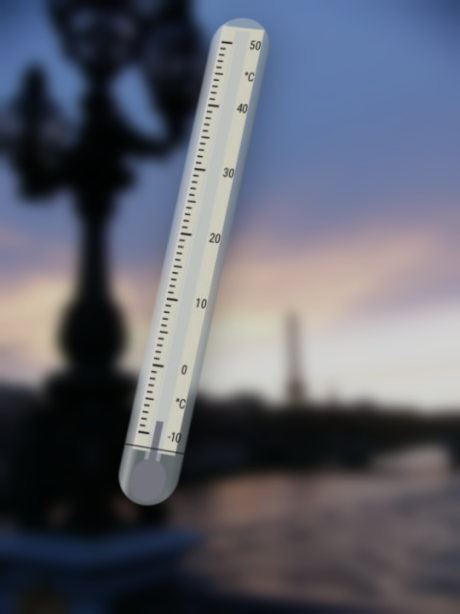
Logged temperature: -8°C
